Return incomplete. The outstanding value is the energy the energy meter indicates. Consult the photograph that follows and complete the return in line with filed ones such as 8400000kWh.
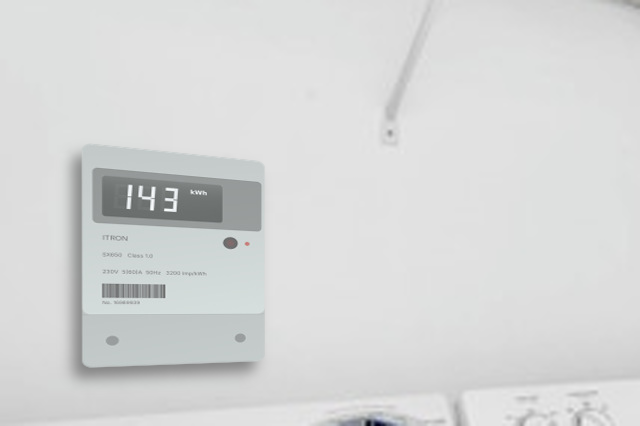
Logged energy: 143kWh
